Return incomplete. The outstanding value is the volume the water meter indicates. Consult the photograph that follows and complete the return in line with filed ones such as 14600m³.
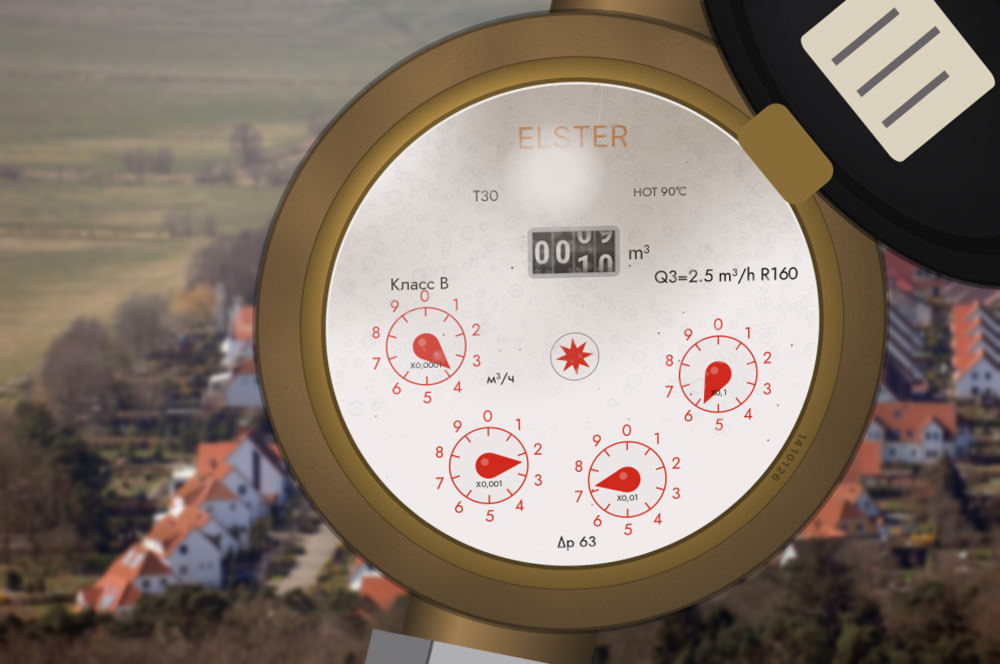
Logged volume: 9.5723m³
